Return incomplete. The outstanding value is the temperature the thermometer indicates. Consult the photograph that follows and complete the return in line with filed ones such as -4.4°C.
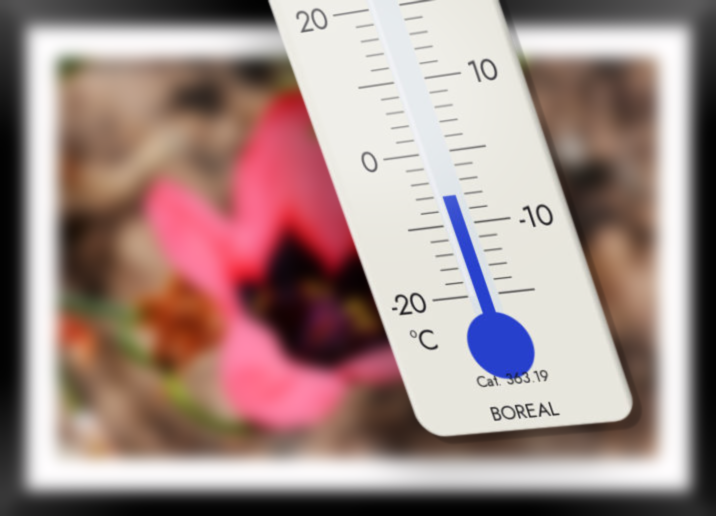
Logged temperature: -6°C
